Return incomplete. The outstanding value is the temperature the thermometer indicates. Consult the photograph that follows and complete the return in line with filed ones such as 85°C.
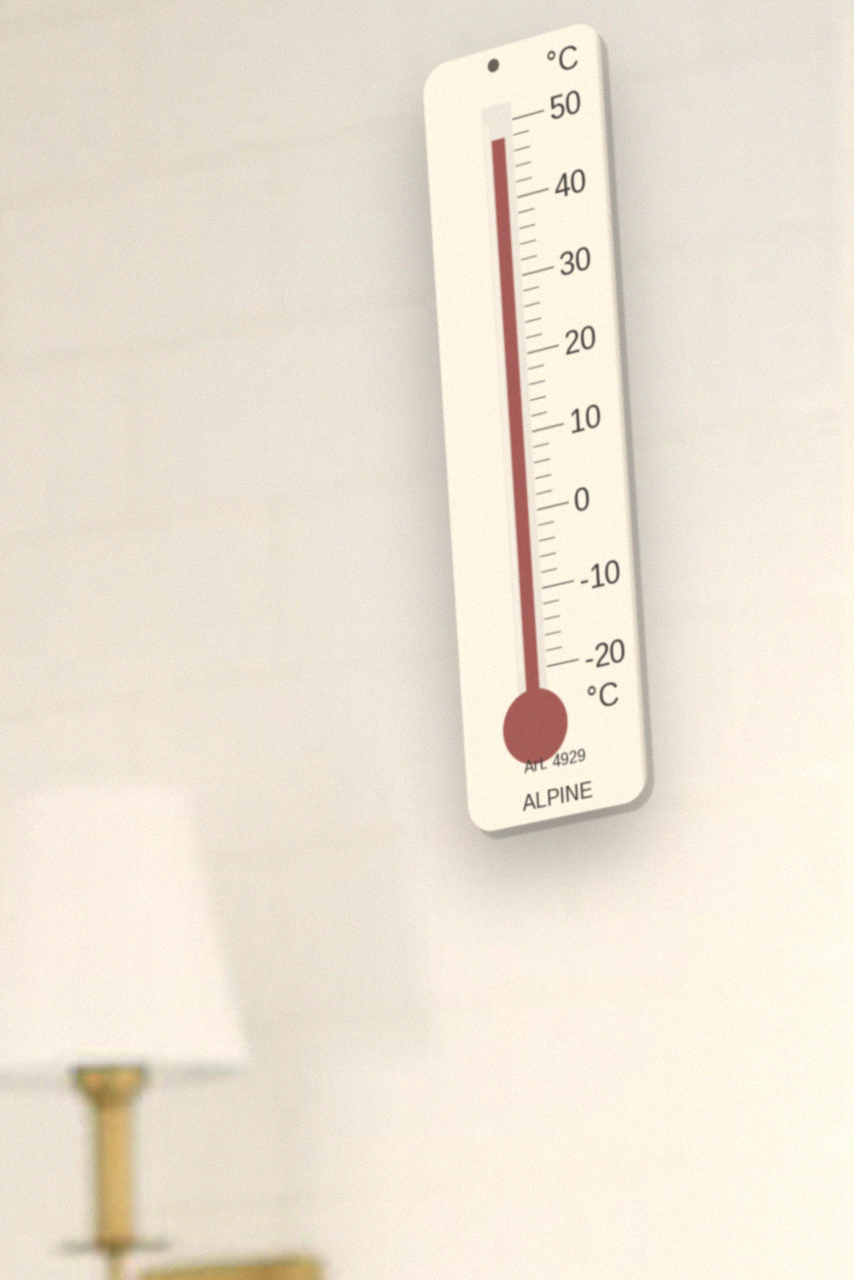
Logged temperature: 48°C
